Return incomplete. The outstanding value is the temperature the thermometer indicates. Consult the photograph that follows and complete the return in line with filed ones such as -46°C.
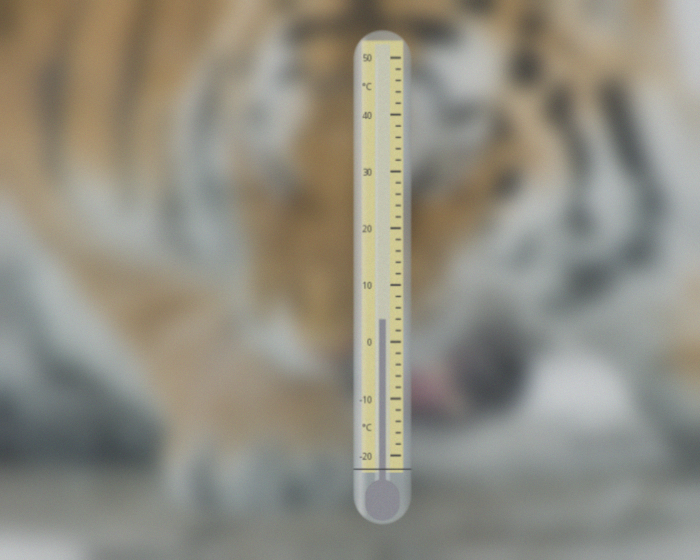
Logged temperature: 4°C
